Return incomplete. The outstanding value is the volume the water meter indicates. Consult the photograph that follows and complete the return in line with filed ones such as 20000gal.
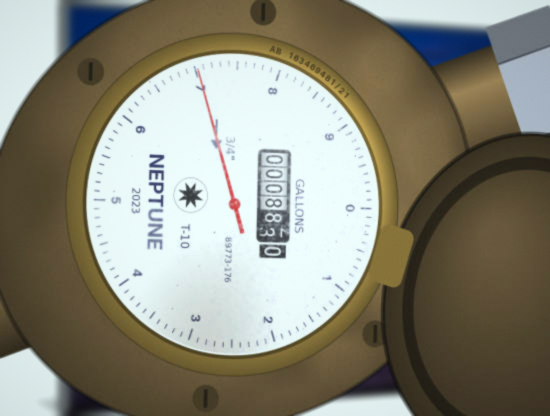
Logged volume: 8827.0gal
